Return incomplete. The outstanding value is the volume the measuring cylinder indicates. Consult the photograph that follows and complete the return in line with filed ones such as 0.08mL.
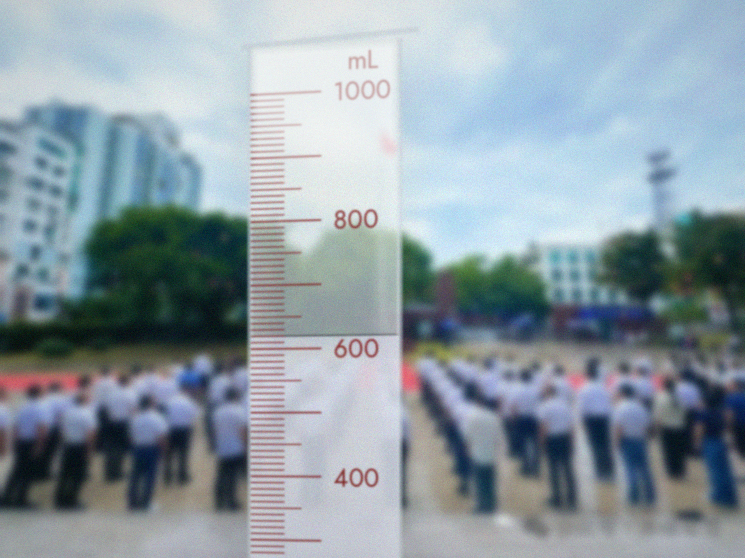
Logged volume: 620mL
